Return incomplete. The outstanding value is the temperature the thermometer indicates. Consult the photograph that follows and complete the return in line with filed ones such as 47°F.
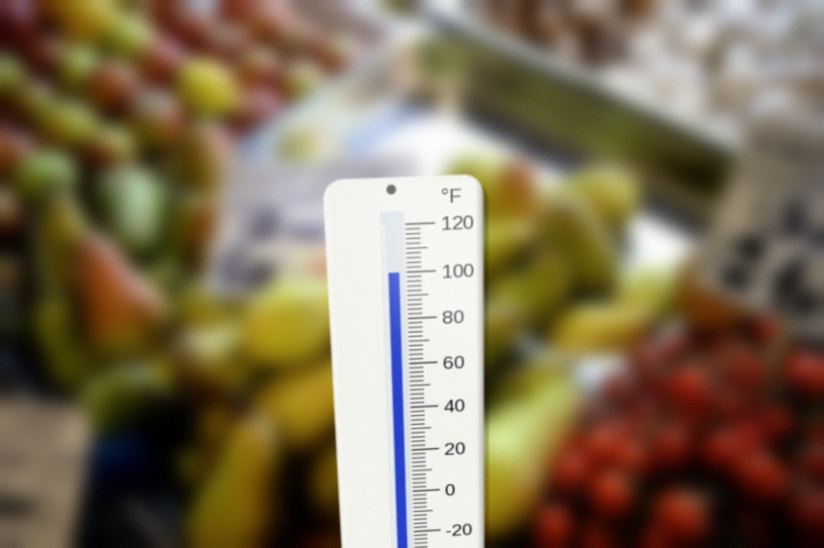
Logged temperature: 100°F
